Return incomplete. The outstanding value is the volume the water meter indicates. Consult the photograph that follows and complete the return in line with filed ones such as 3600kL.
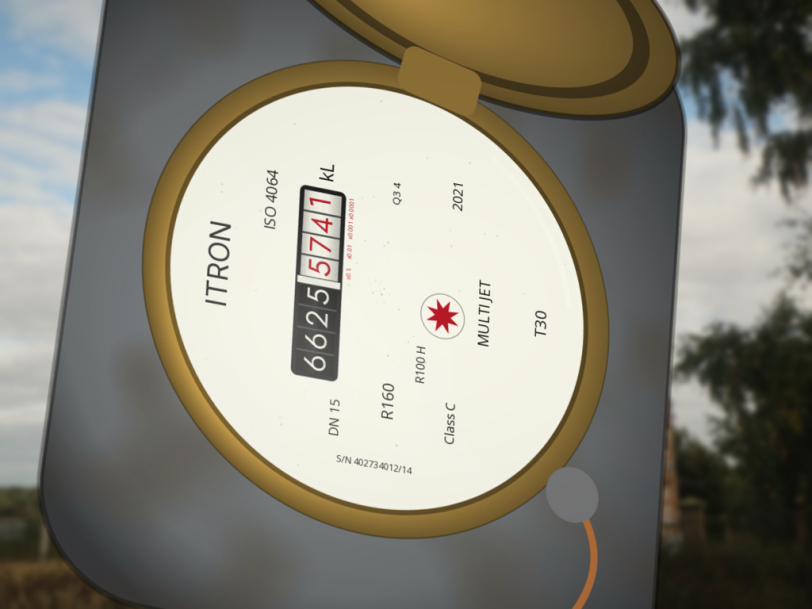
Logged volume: 6625.5741kL
